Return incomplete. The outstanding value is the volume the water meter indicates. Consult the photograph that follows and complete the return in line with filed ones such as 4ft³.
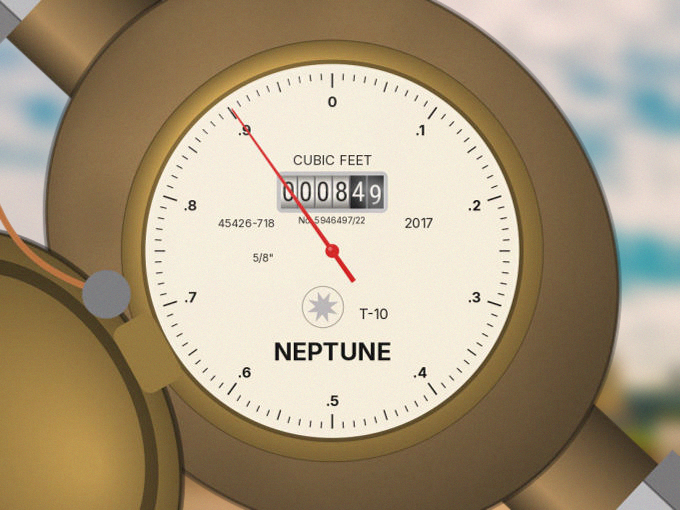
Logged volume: 848.90ft³
